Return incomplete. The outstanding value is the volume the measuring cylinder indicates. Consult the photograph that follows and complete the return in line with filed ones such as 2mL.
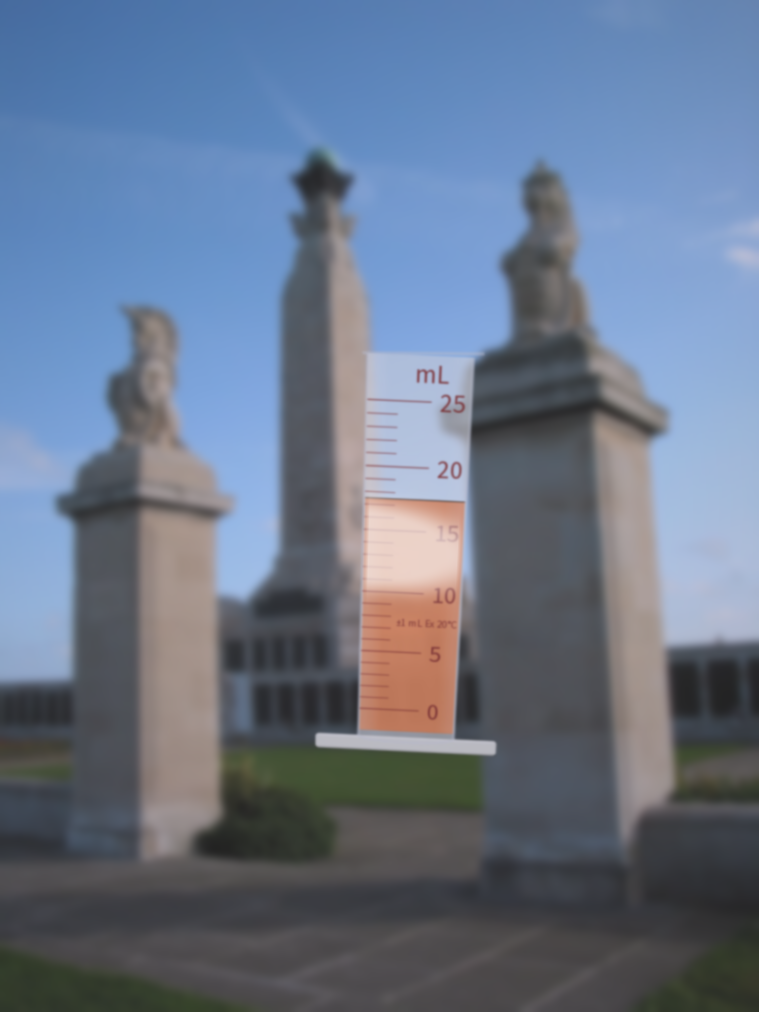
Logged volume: 17.5mL
